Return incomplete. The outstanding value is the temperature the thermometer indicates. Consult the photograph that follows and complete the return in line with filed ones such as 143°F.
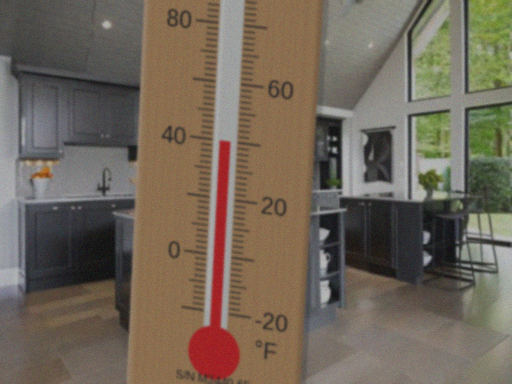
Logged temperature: 40°F
